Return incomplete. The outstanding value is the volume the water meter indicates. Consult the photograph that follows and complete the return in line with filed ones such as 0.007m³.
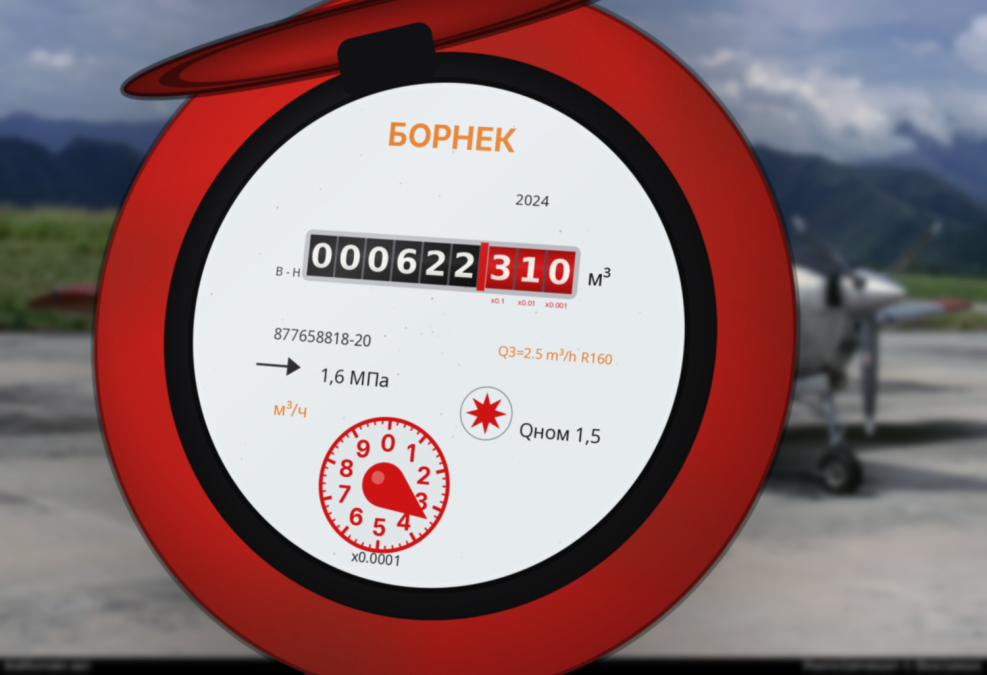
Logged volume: 622.3103m³
